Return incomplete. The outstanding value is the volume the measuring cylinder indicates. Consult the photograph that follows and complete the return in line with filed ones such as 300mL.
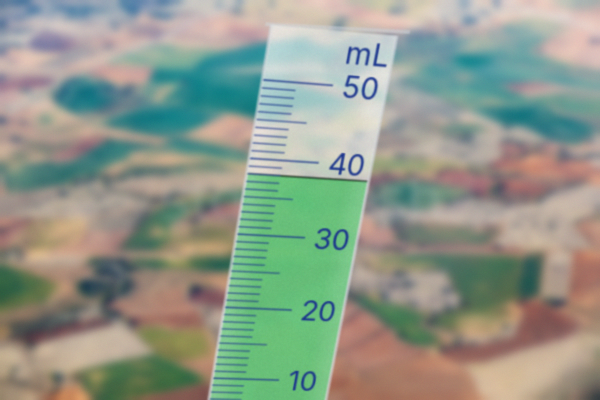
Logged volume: 38mL
